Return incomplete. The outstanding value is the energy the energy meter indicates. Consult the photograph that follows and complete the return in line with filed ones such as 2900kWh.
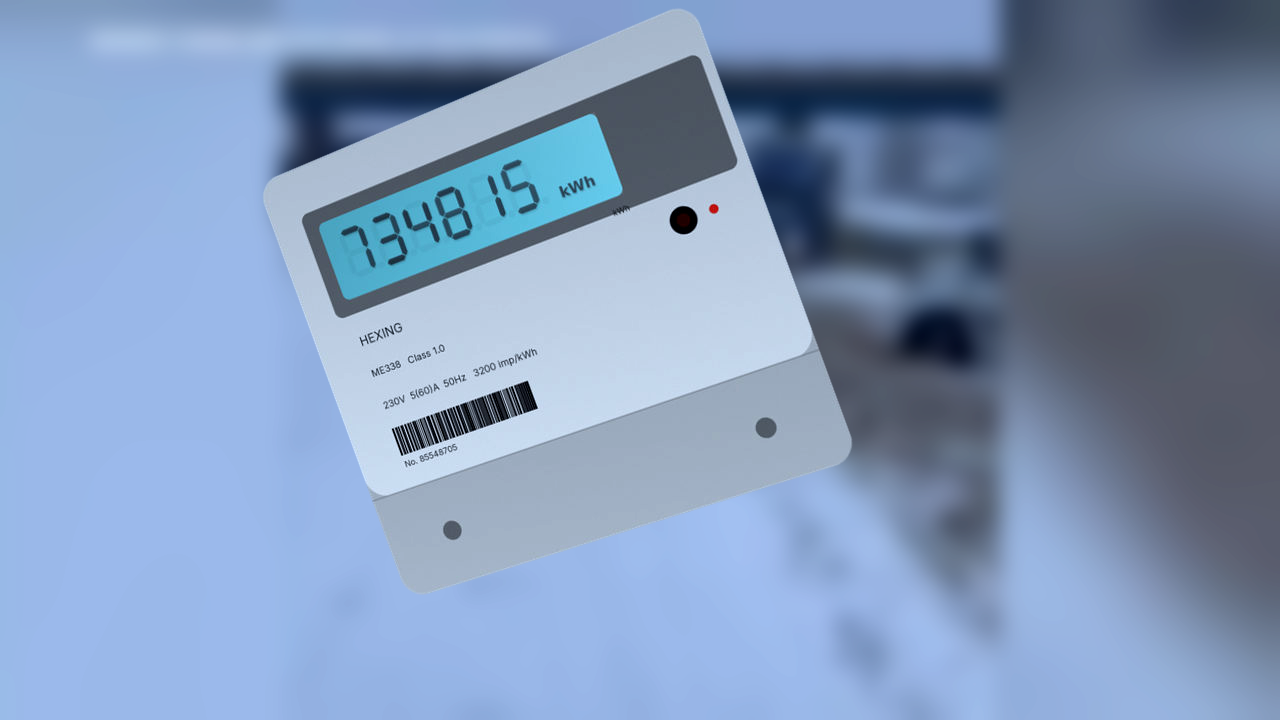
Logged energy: 734815kWh
